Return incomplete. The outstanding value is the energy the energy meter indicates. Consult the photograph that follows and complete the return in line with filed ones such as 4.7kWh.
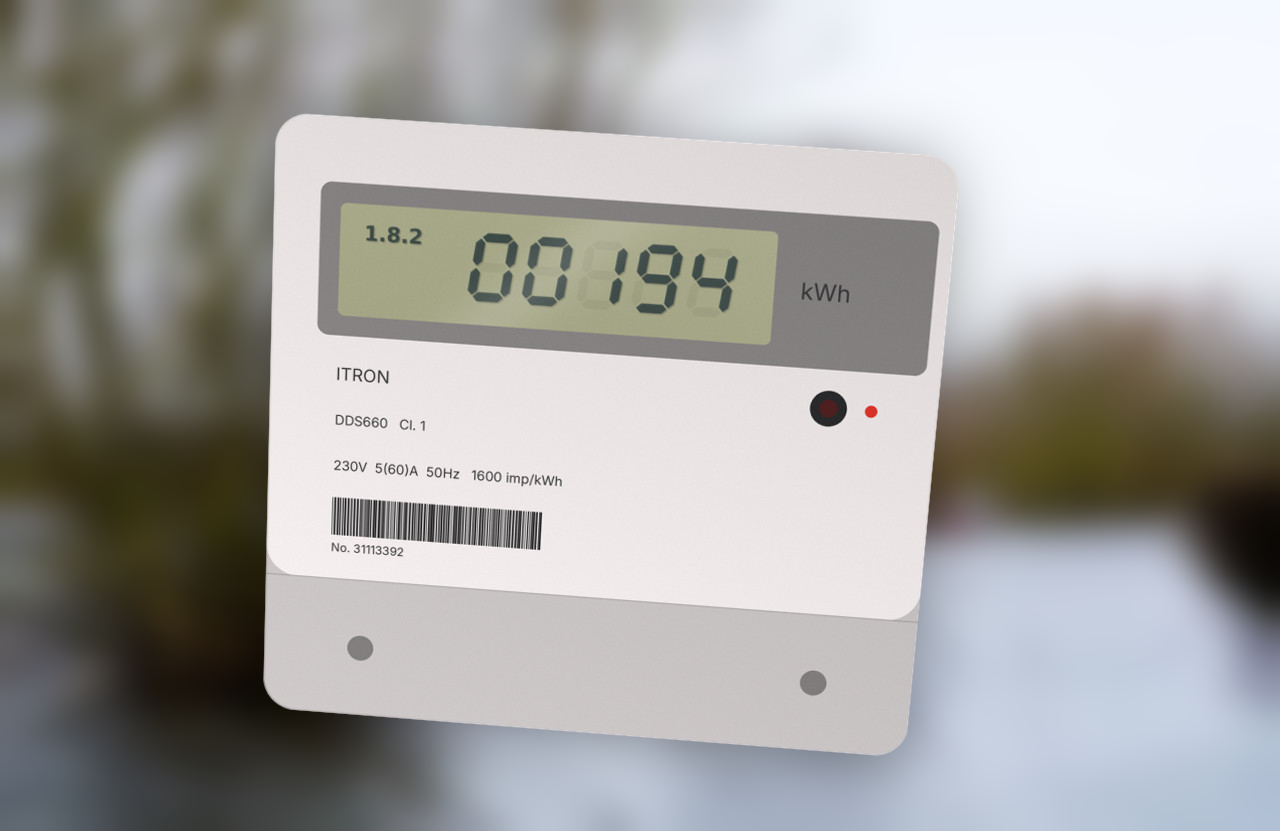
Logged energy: 194kWh
